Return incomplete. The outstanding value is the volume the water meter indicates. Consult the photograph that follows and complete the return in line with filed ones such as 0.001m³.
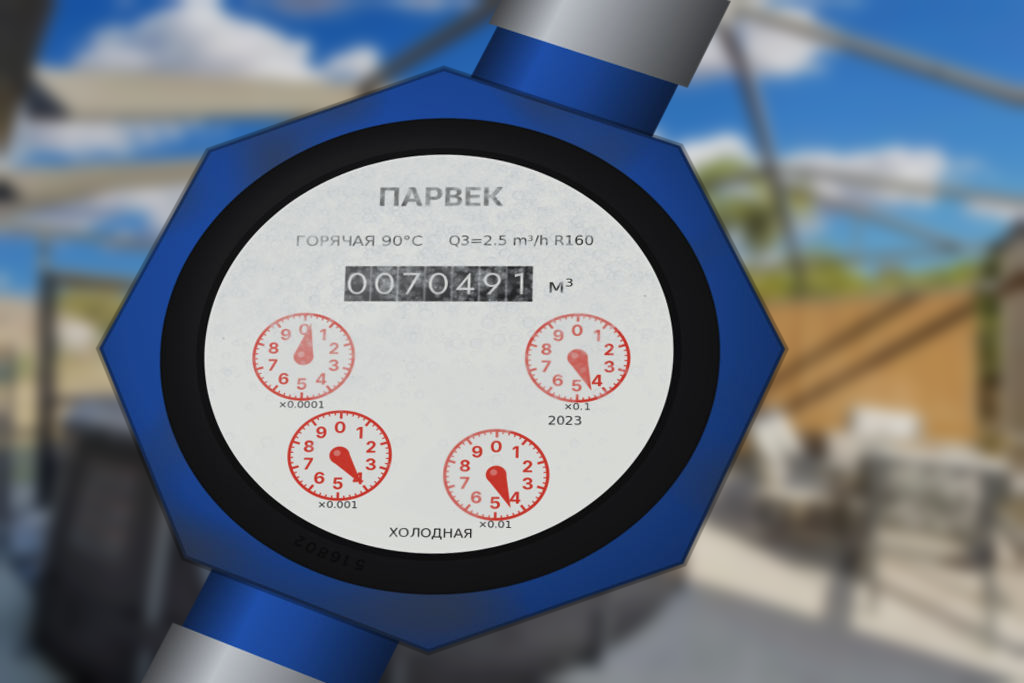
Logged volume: 70491.4440m³
